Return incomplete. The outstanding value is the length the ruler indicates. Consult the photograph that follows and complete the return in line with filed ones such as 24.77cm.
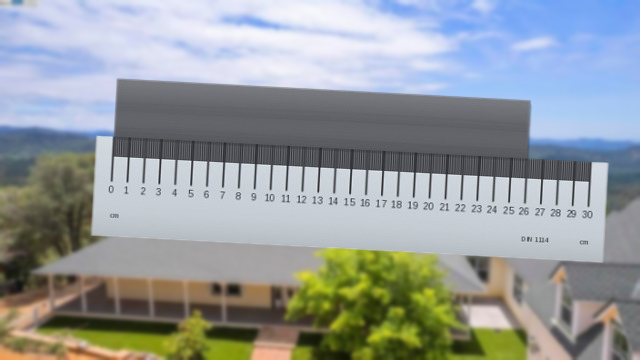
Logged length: 26cm
